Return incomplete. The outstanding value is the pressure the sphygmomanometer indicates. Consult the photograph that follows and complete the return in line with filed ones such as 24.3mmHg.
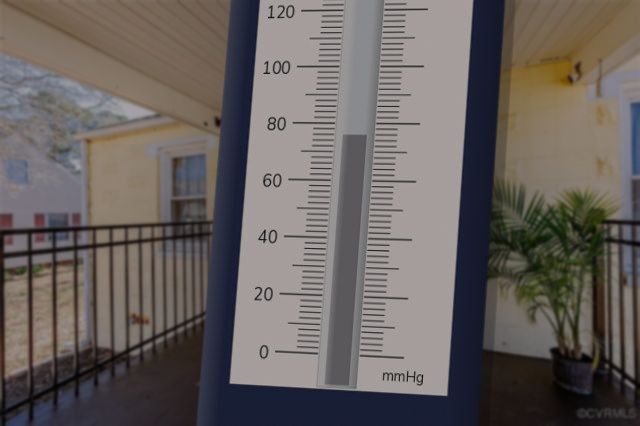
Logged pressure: 76mmHg
